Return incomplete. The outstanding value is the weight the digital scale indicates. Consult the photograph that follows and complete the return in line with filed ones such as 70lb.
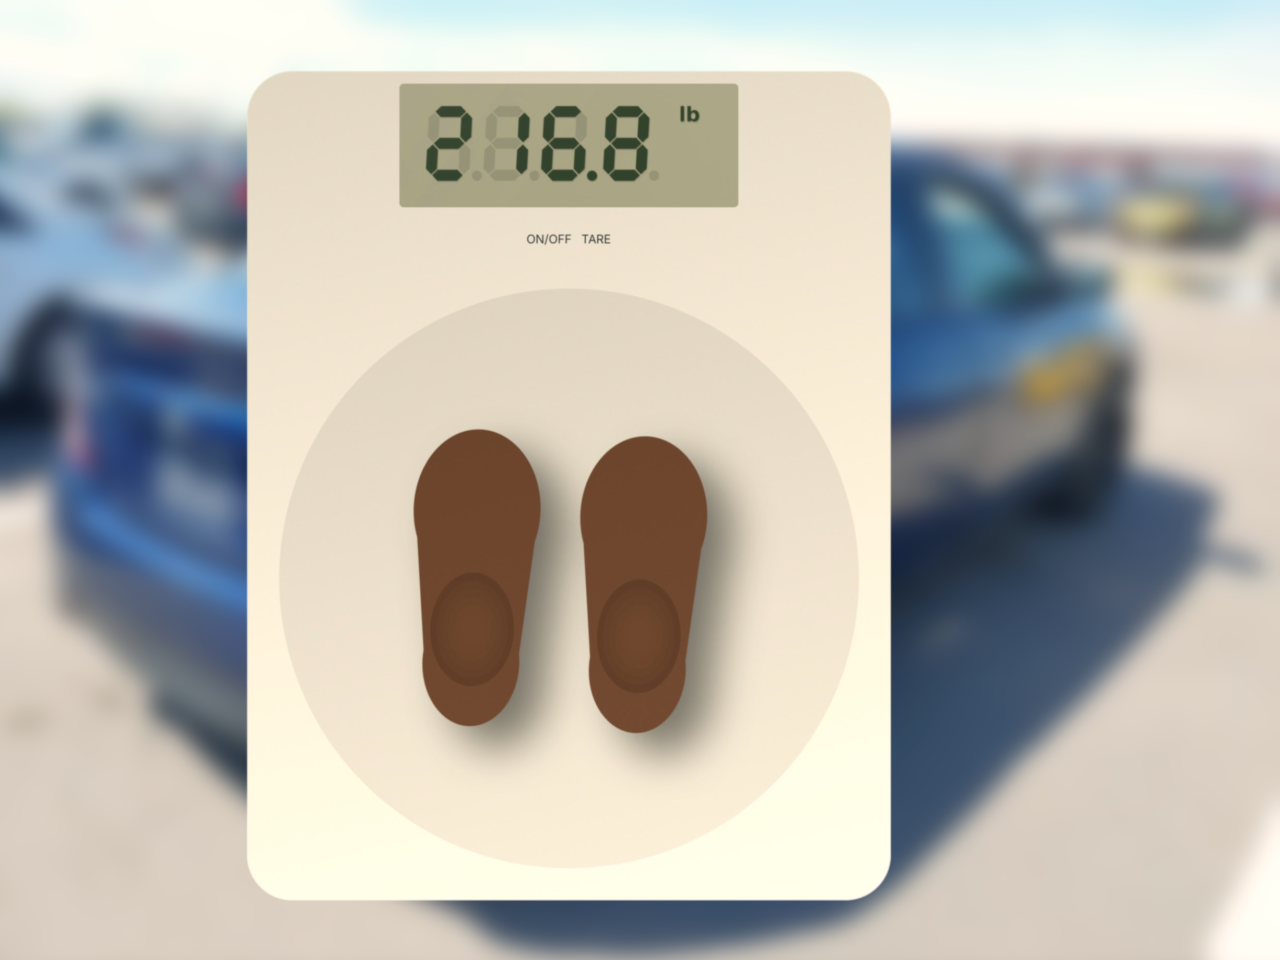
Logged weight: 216.8lb
